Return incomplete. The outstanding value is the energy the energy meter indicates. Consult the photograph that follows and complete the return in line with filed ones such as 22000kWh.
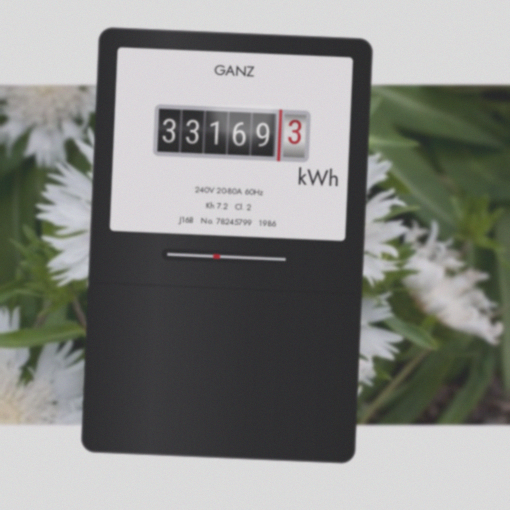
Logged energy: 33169.3kWh
